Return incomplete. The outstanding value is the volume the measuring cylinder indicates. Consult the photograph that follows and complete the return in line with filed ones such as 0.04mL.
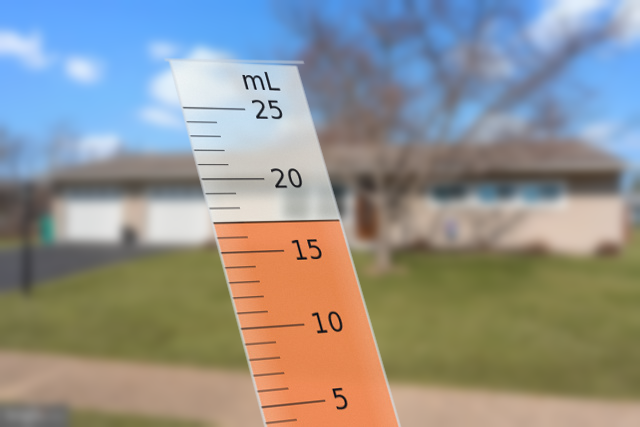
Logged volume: 17mL
